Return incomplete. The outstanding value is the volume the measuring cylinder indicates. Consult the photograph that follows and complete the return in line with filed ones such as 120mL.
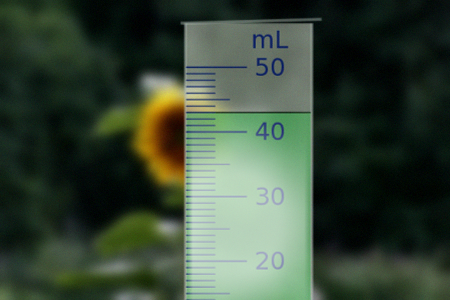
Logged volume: 43mL
